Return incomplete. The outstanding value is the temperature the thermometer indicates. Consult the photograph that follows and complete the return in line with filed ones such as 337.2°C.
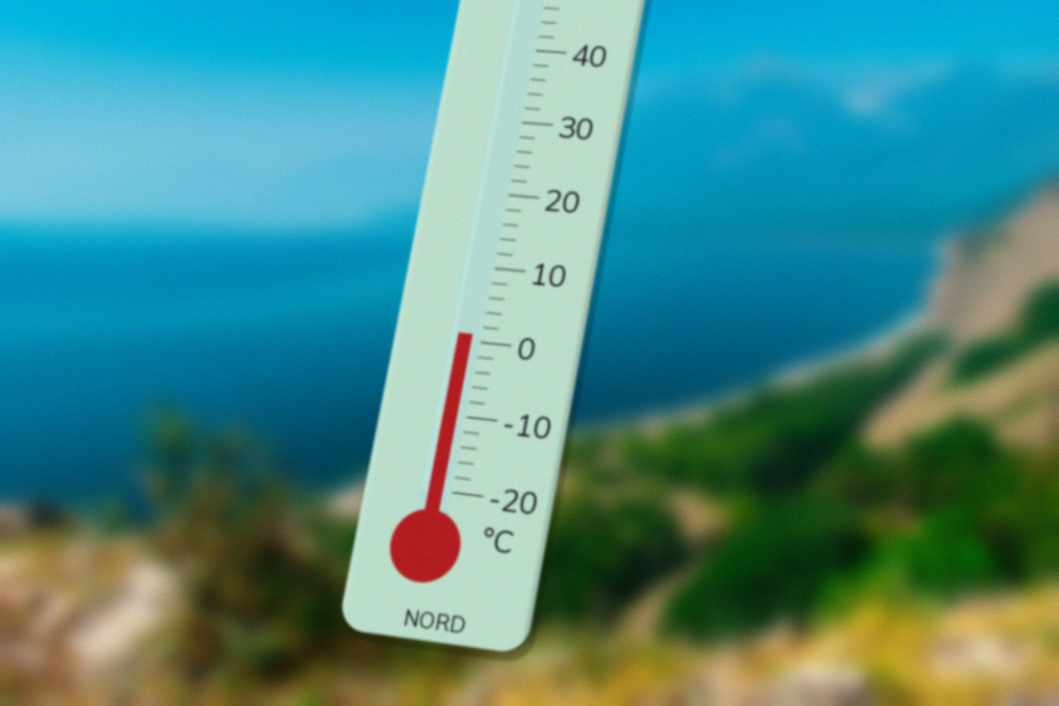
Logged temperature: 1°C
